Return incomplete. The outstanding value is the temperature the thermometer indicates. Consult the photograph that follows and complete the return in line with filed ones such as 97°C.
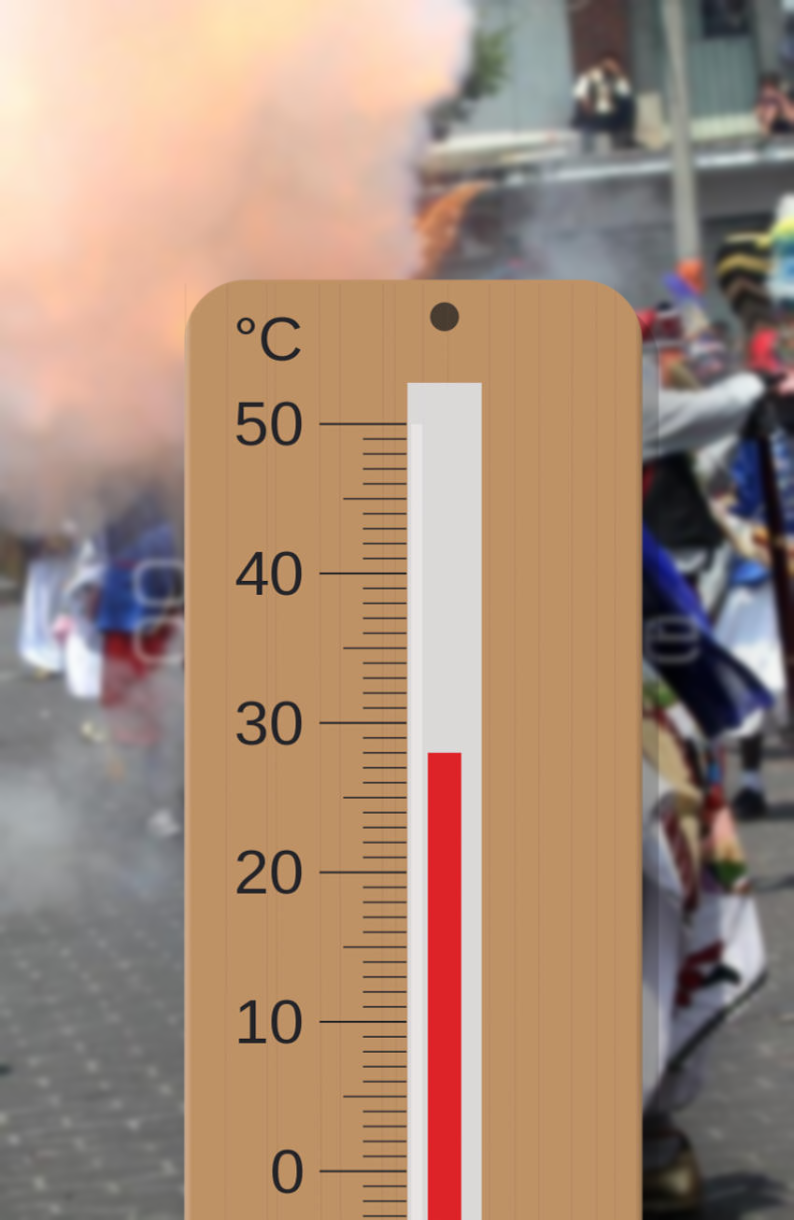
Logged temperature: 28°C
